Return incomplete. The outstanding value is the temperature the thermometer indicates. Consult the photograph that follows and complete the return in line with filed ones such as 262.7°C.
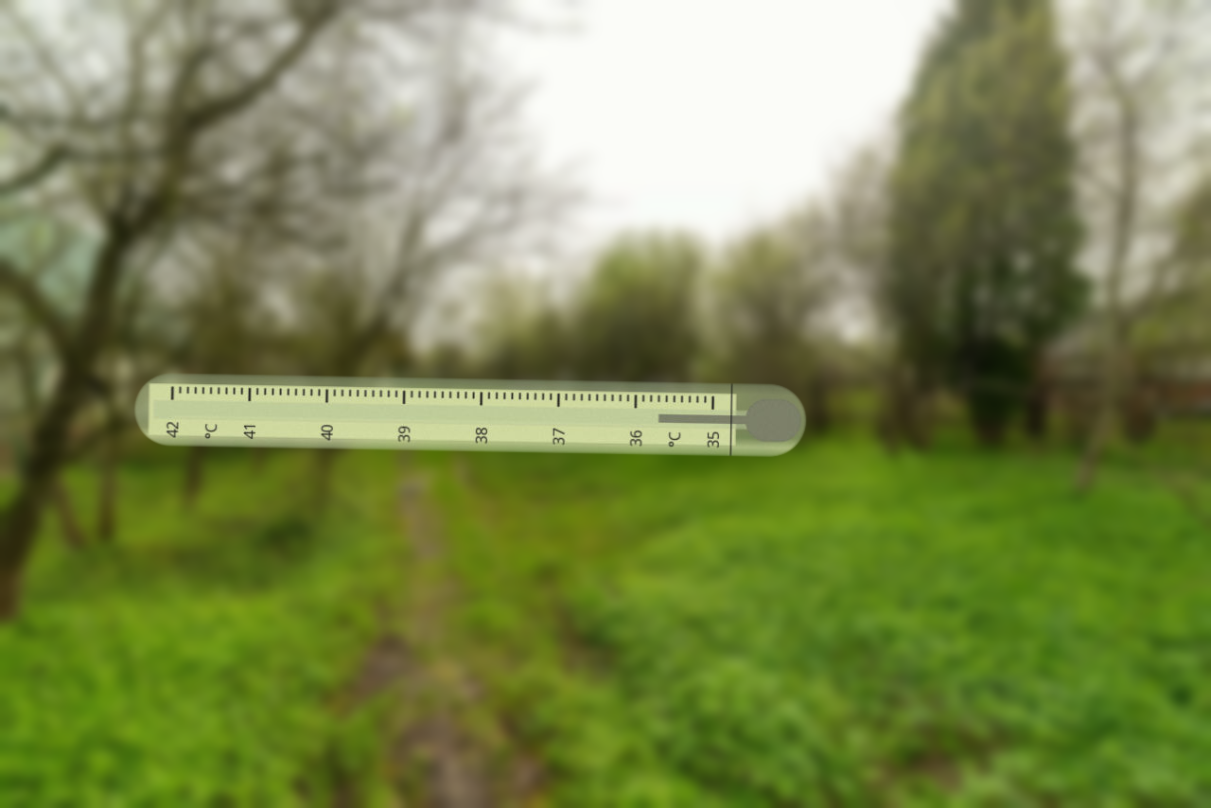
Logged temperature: 35.7°C
